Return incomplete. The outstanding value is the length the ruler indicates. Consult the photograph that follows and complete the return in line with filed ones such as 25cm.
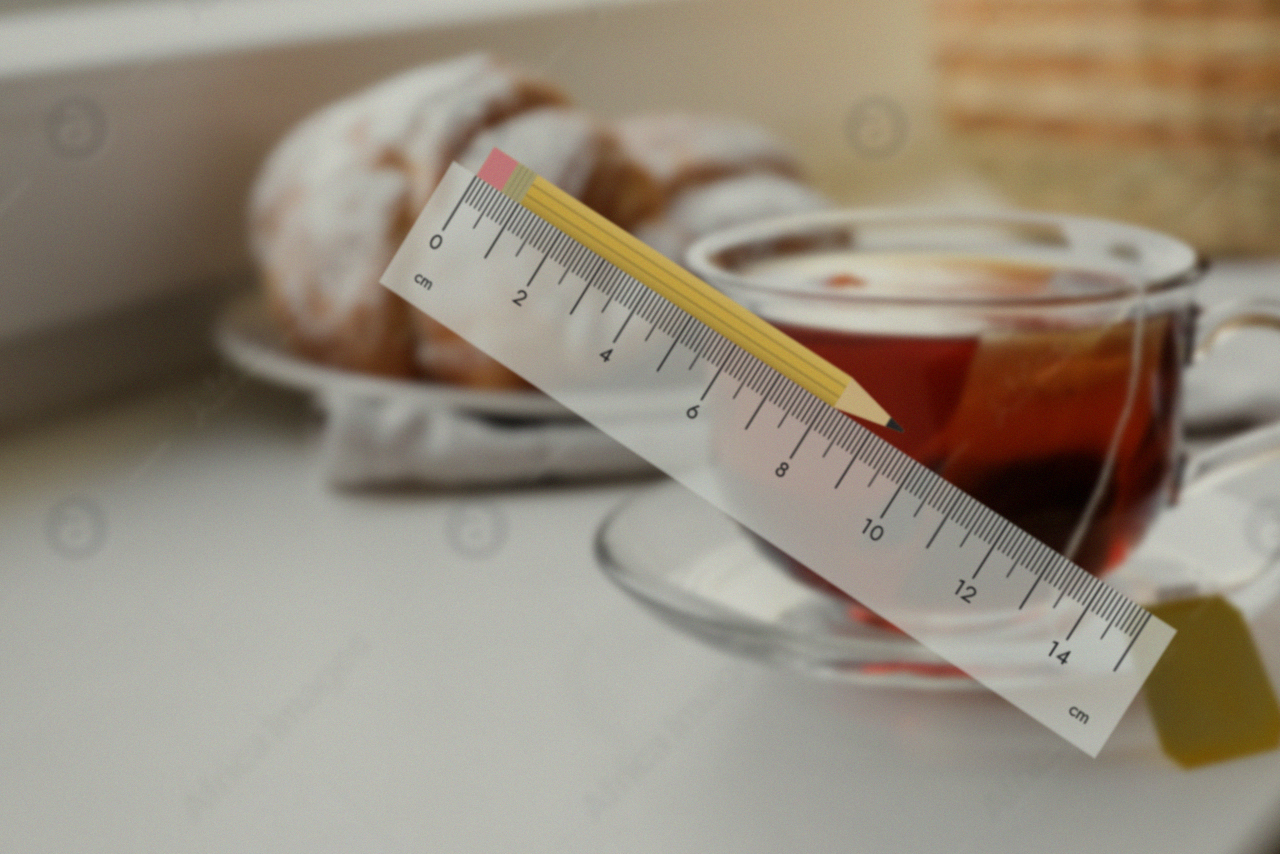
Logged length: 9.5cm
